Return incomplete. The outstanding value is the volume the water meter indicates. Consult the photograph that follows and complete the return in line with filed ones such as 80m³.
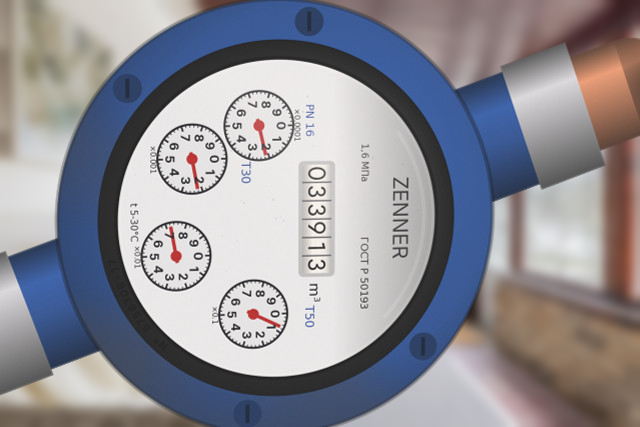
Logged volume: 33913.0722m³
